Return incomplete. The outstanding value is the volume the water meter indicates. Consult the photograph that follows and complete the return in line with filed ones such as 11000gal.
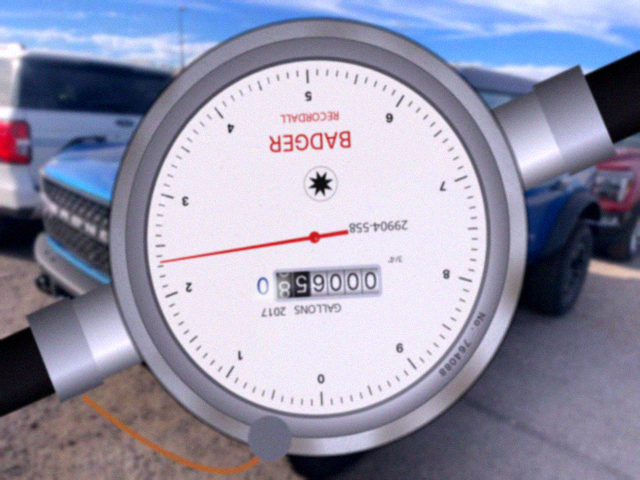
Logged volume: 6582.3gal
